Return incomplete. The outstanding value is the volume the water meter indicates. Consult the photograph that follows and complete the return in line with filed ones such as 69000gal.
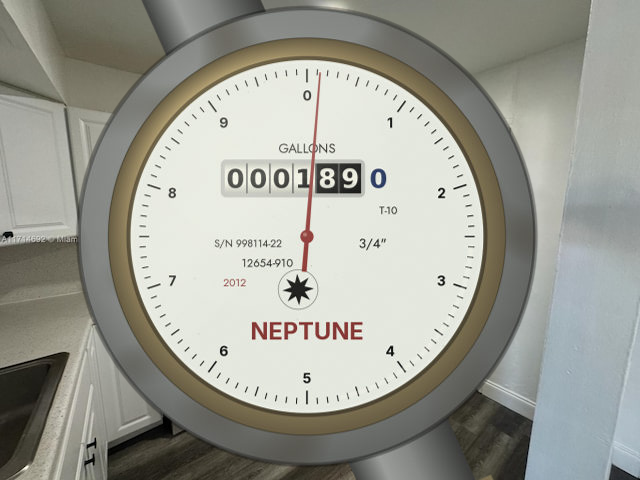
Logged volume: 1890.1gal
